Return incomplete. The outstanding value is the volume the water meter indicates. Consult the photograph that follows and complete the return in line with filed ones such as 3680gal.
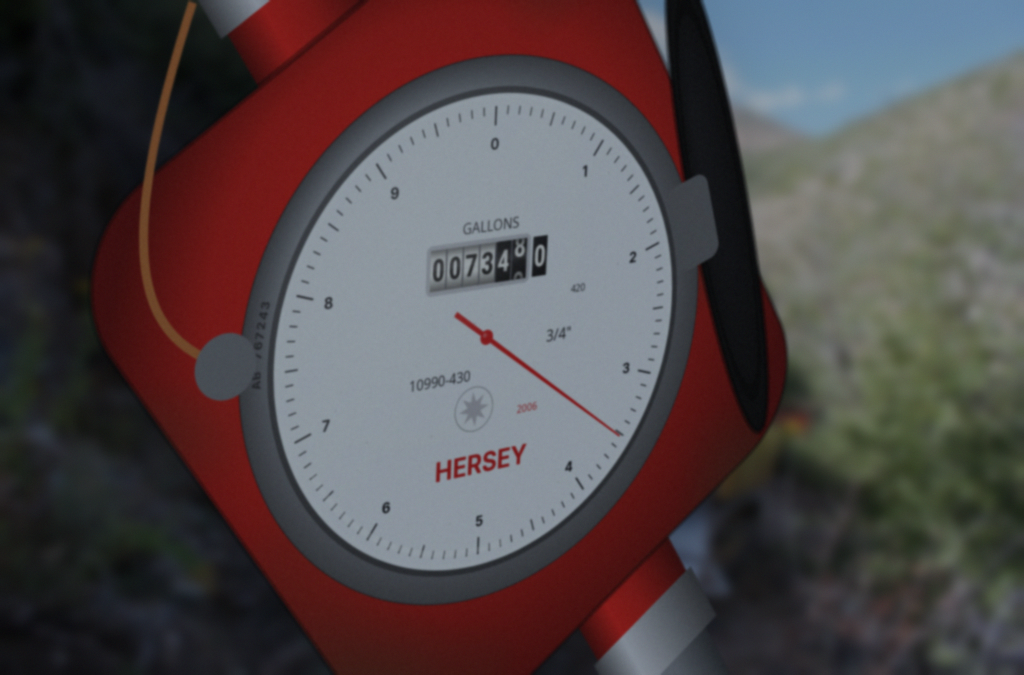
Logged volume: 73483.5gal
